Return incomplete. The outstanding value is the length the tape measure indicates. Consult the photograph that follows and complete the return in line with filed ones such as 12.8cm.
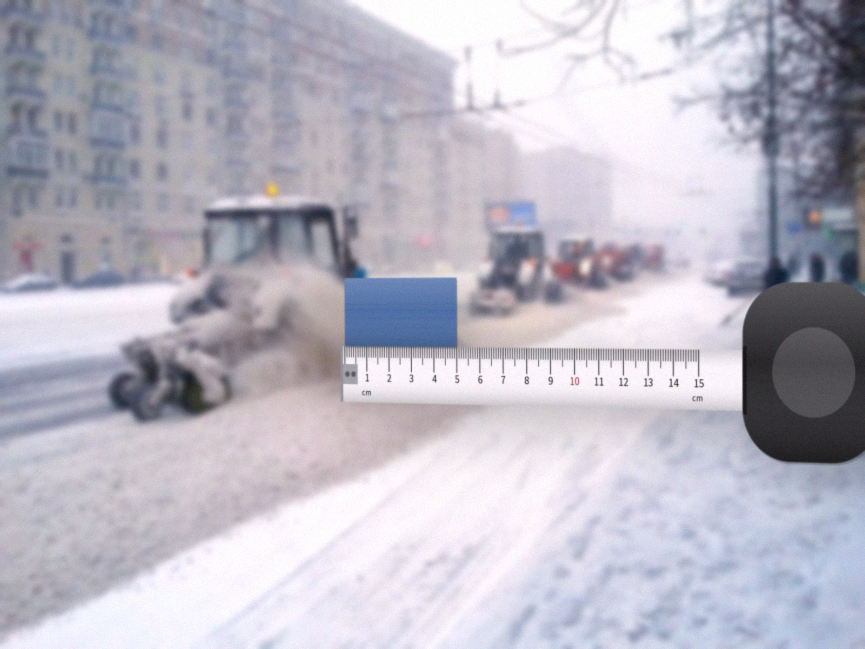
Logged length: 5cm
